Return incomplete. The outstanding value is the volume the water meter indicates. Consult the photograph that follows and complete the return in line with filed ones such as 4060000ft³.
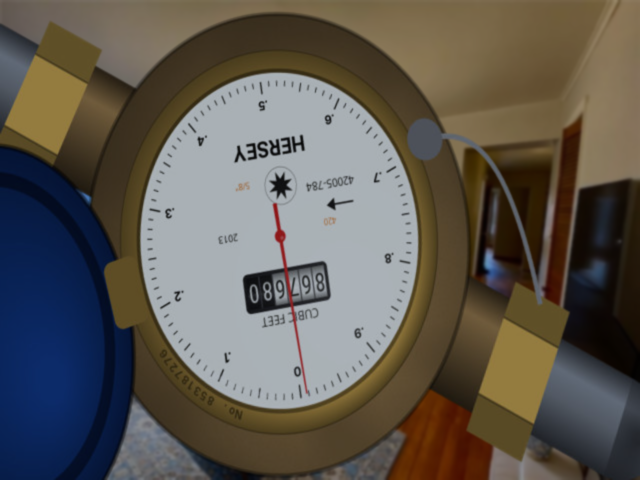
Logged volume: 867679.99ft³
